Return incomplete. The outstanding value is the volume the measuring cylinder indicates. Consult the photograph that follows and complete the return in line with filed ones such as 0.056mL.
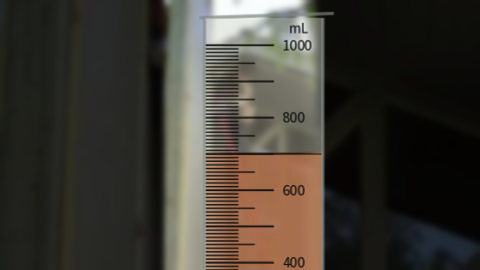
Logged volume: 700mL
